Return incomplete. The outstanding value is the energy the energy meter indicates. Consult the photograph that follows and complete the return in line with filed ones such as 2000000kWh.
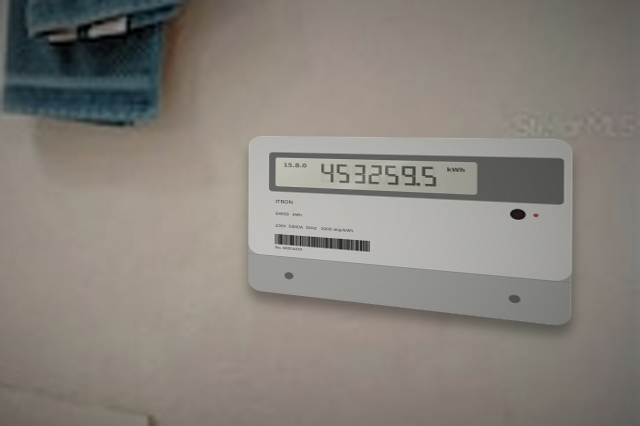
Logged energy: 453259.5kWh
